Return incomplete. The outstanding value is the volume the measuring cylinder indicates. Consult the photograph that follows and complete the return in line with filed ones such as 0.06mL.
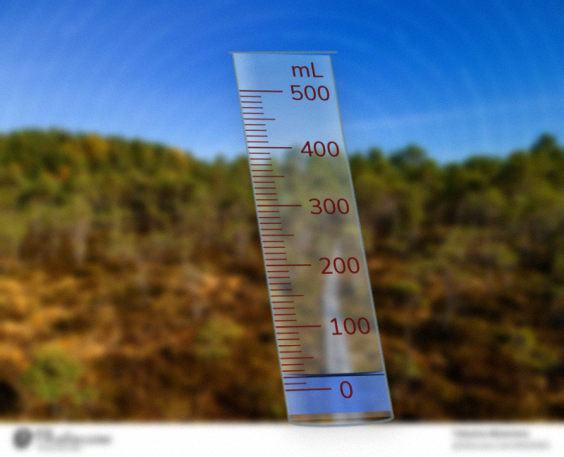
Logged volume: 20mL
